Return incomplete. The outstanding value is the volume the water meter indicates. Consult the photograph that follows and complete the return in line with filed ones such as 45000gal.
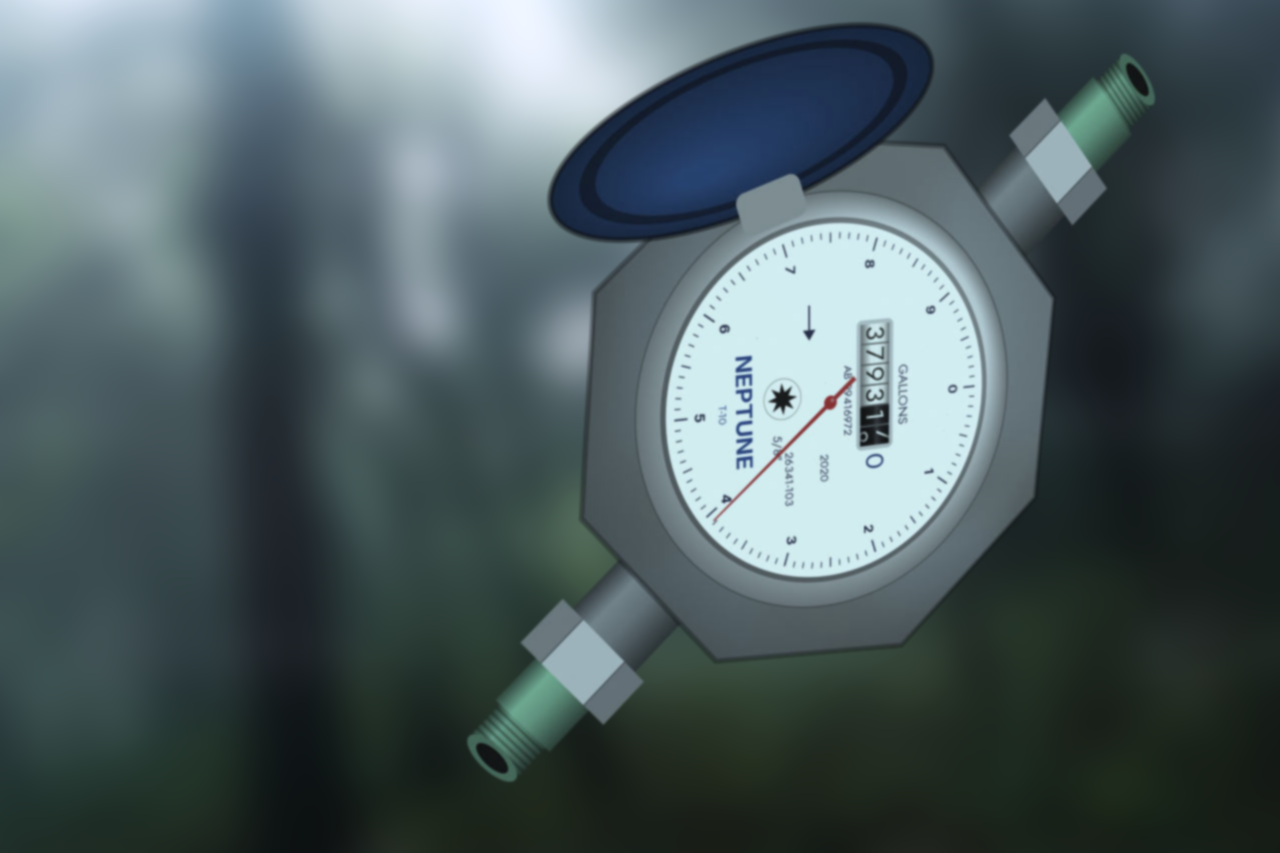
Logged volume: 3793173.9gal
